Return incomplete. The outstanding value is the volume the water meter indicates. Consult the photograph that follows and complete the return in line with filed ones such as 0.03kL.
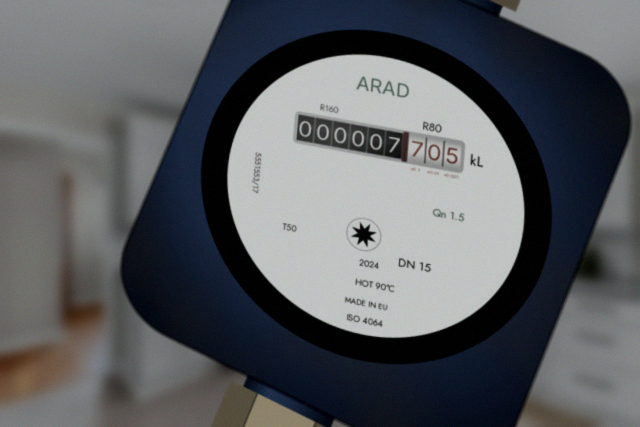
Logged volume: 7.705kL
